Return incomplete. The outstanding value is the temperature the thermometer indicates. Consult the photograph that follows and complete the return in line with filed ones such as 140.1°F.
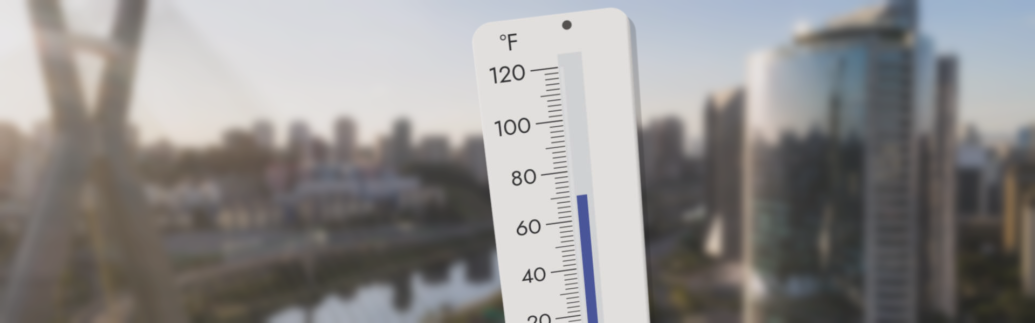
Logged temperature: 70°F
